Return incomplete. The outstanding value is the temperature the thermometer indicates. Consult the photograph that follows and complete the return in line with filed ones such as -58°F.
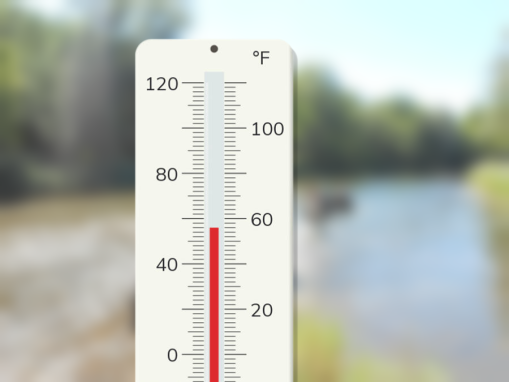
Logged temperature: 56°F
